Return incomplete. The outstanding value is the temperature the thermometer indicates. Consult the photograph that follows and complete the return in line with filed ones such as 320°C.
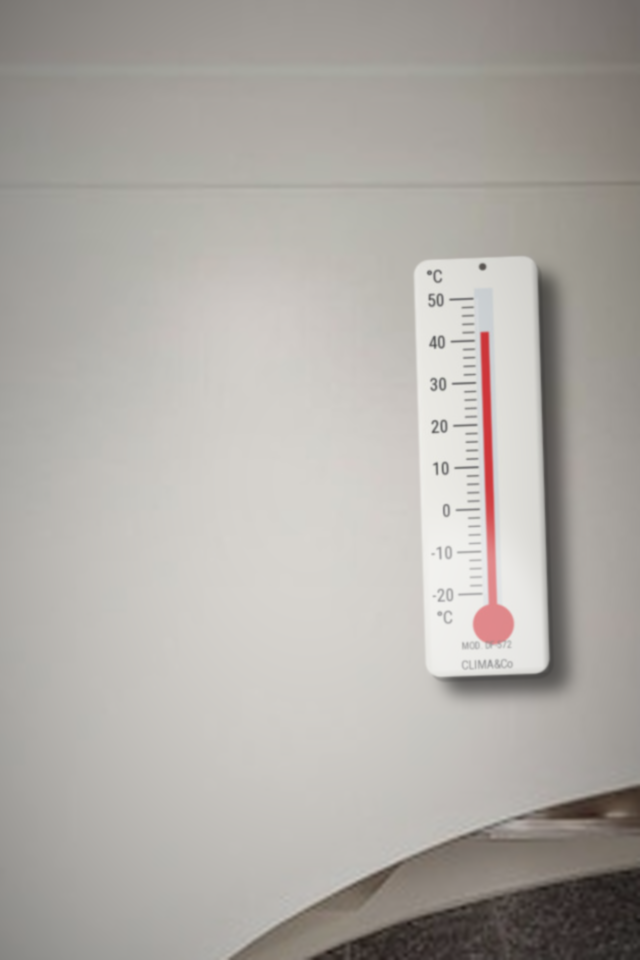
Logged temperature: 42°C
